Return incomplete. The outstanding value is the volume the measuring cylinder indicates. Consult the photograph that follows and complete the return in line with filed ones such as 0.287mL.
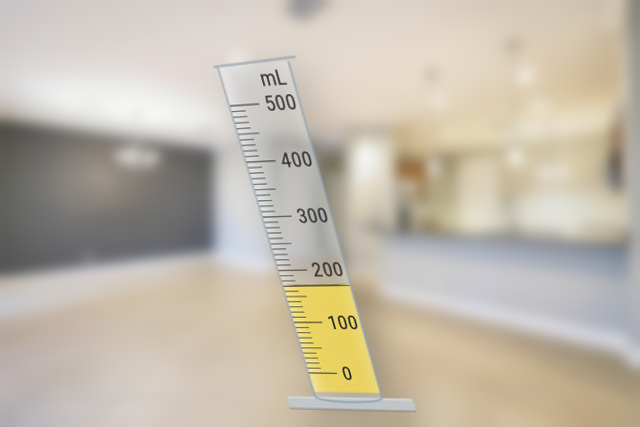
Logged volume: 170mL
